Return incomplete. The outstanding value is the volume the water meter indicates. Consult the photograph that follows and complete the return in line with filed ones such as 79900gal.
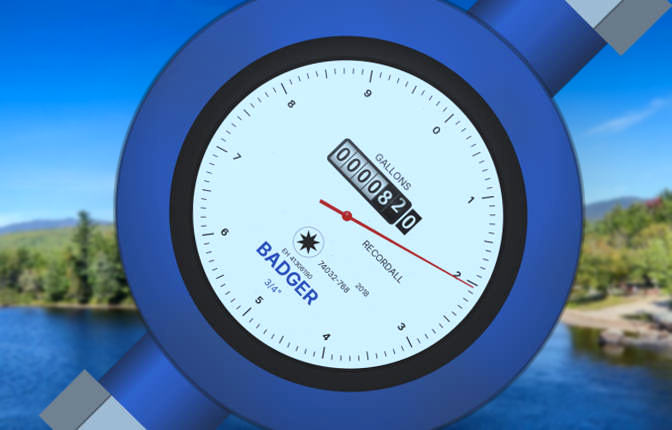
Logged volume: 822.0gal
